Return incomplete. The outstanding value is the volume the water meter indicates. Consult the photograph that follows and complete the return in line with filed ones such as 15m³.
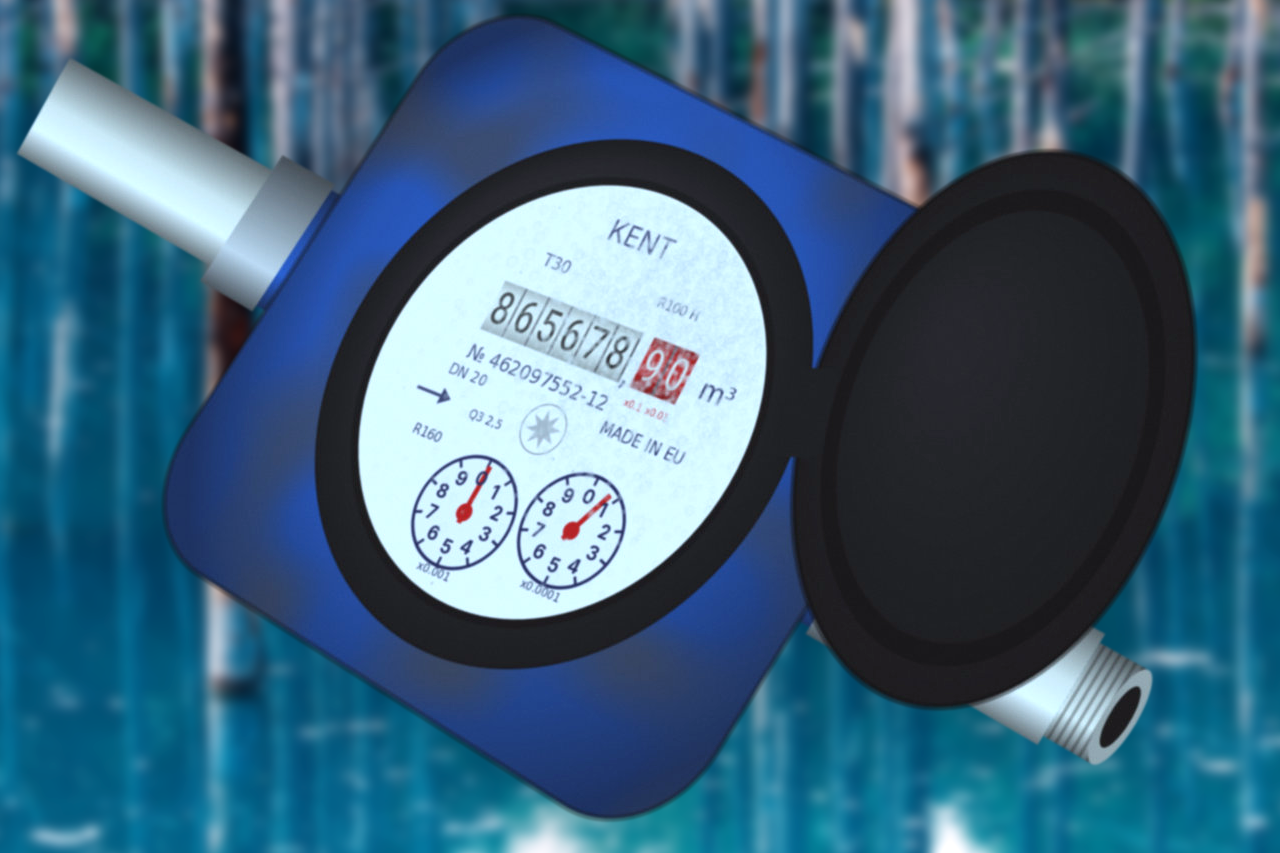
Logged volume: 865678.9000m³
